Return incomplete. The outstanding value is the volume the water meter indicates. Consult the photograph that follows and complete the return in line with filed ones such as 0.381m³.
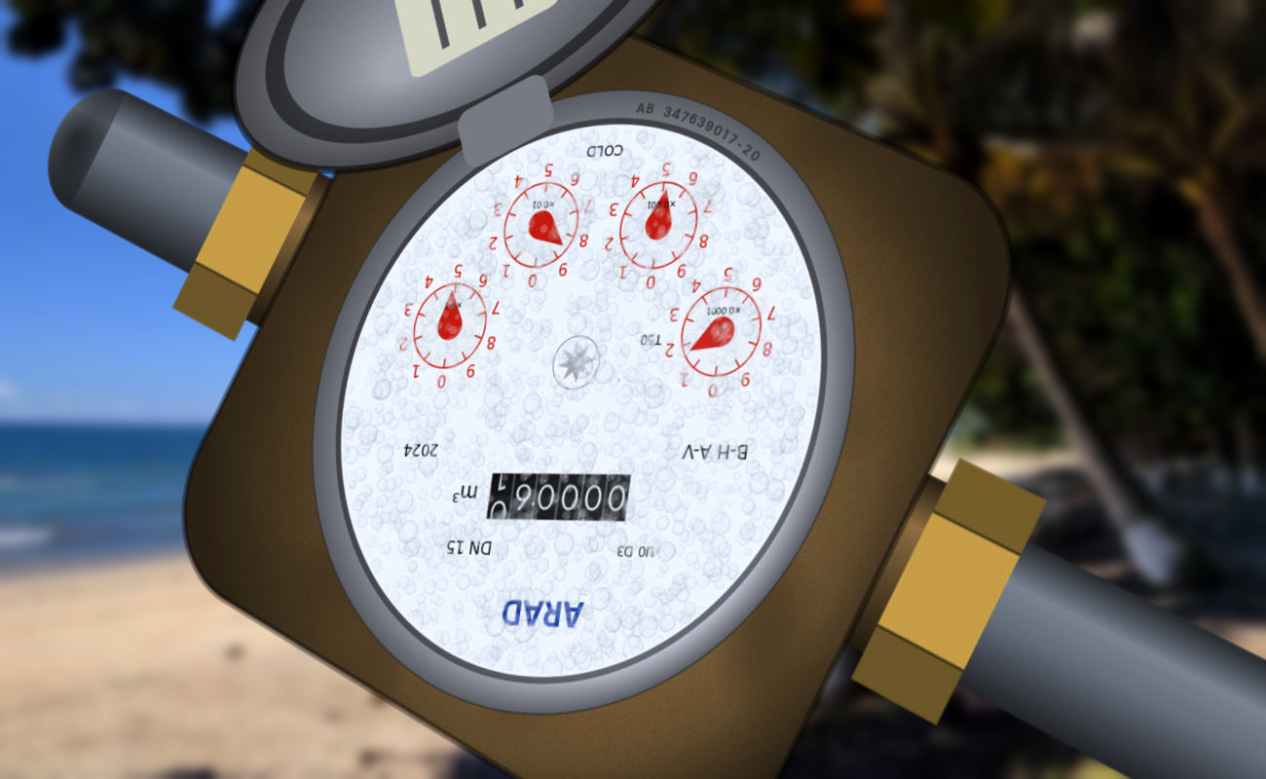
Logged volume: 60.4851m³
